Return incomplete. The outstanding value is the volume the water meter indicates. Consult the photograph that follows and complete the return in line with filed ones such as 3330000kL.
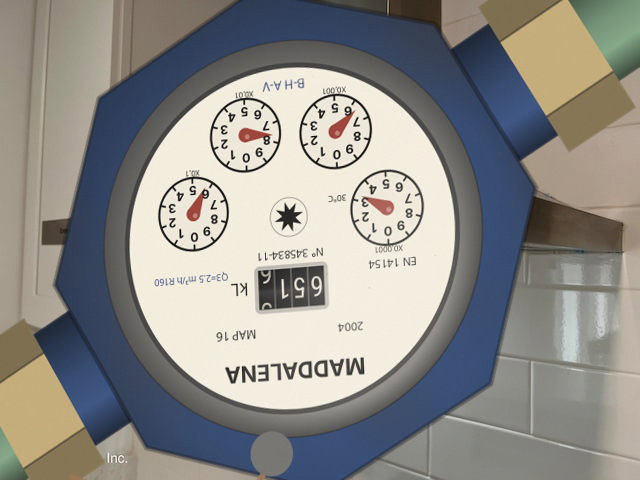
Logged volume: 6515.5763kL
